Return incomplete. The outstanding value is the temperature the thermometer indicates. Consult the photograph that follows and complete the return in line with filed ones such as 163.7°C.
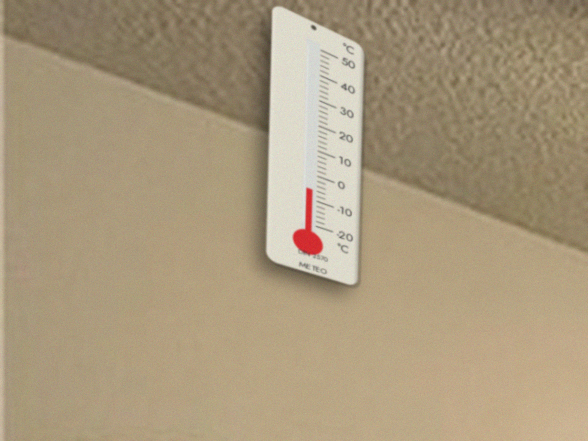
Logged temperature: -6°C
